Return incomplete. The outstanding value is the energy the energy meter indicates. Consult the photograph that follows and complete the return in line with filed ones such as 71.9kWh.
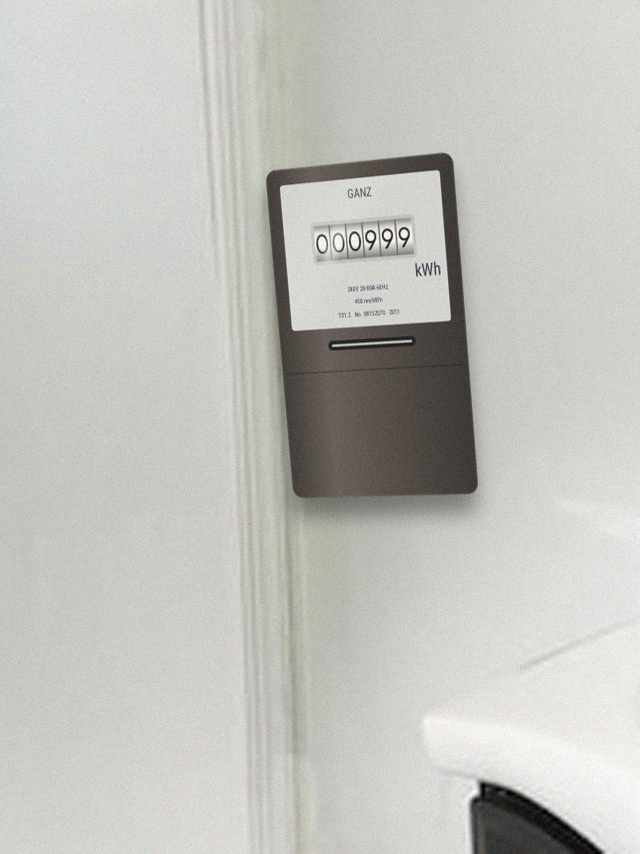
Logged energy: 999kWh
